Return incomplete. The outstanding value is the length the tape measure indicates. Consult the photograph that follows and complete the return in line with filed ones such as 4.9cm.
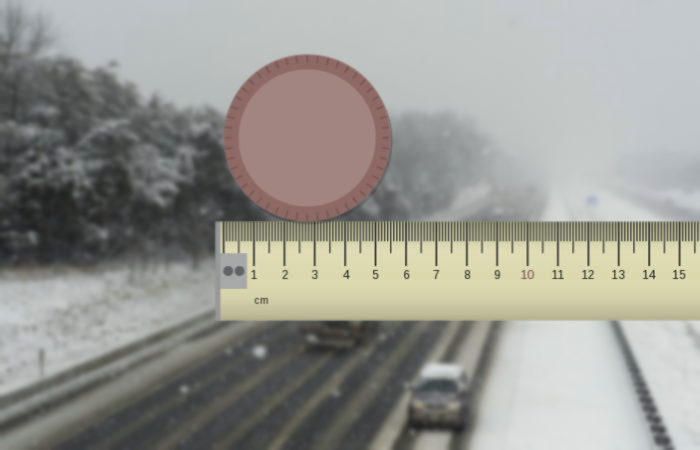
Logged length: 5.5cm
